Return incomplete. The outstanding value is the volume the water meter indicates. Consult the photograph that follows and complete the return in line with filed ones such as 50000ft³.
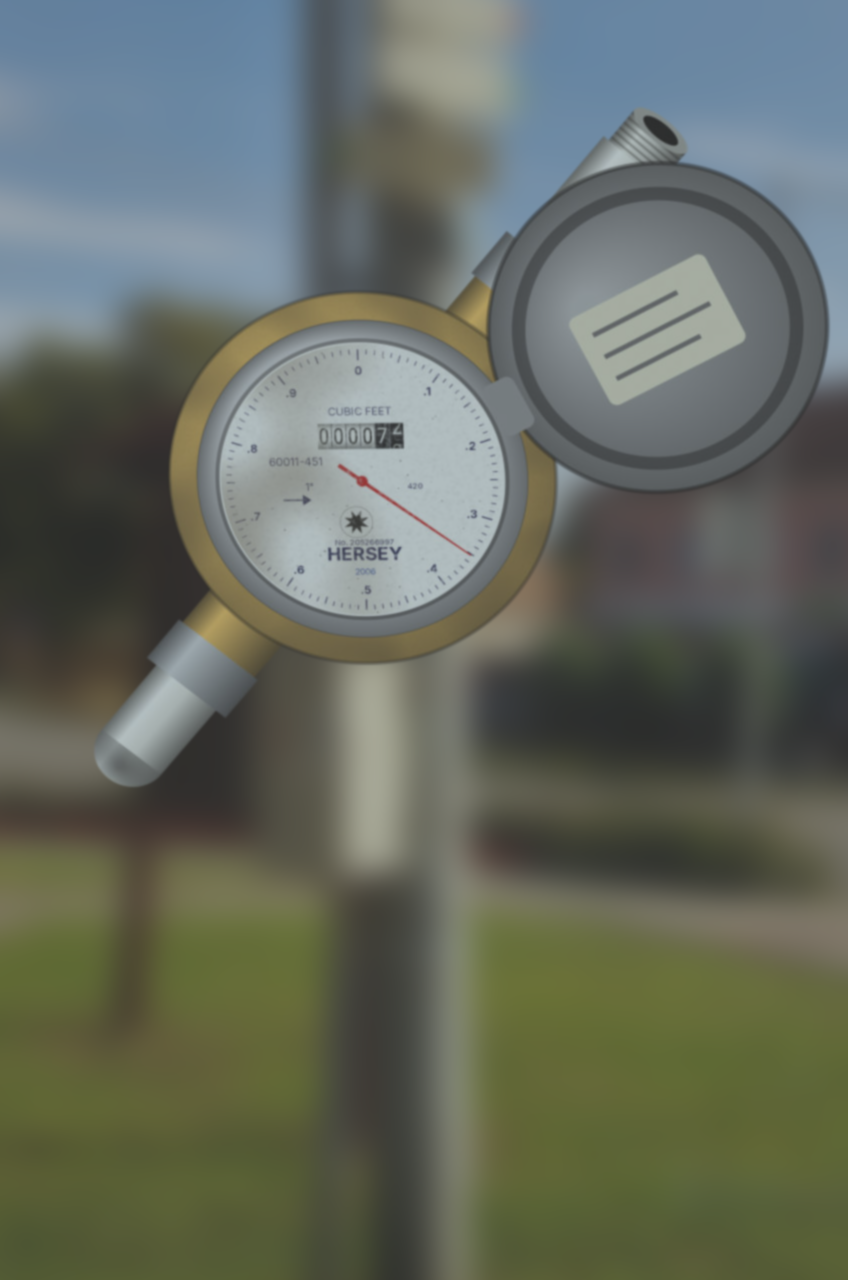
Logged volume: 72.35ft³
